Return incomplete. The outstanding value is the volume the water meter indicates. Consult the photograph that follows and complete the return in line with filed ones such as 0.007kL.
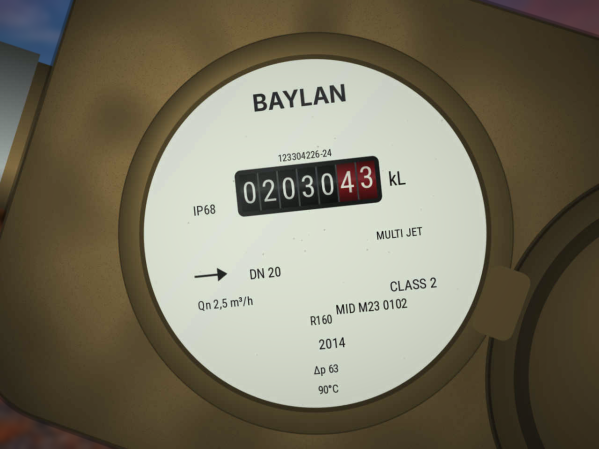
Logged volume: 2030.43kL
